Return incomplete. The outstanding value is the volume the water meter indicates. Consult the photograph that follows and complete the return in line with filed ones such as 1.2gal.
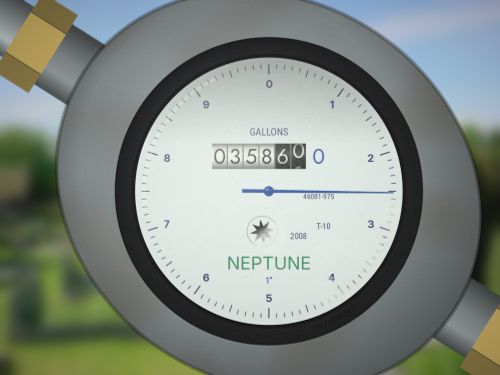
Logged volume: 358602.5gal
